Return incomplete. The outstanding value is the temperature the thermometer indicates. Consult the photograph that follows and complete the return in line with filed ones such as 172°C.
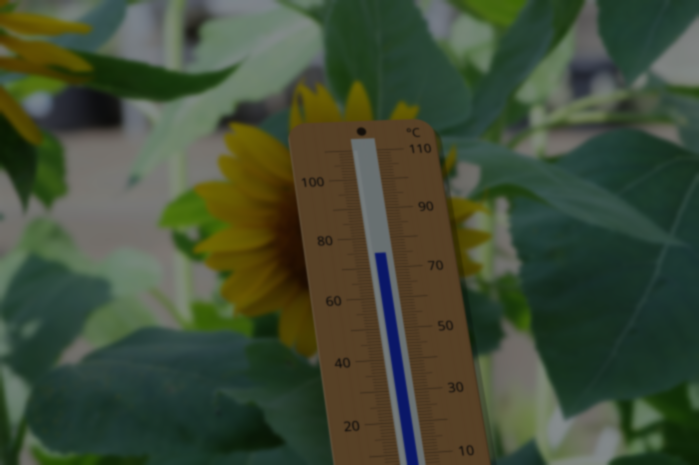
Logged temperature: 75°C
